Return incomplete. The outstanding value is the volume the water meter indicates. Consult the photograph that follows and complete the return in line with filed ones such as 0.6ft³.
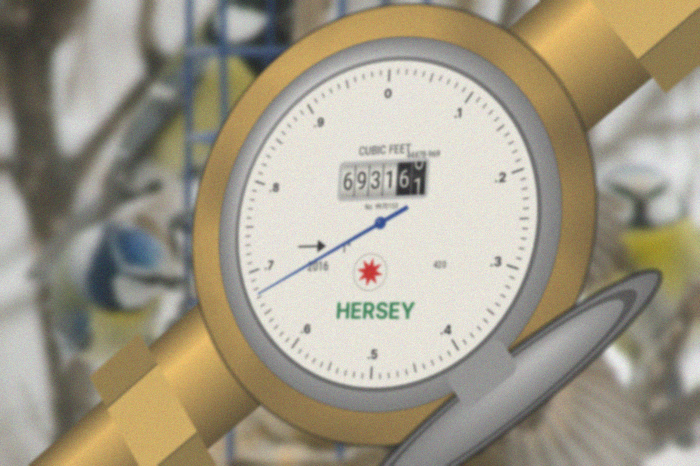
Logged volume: 693160.67ft³
